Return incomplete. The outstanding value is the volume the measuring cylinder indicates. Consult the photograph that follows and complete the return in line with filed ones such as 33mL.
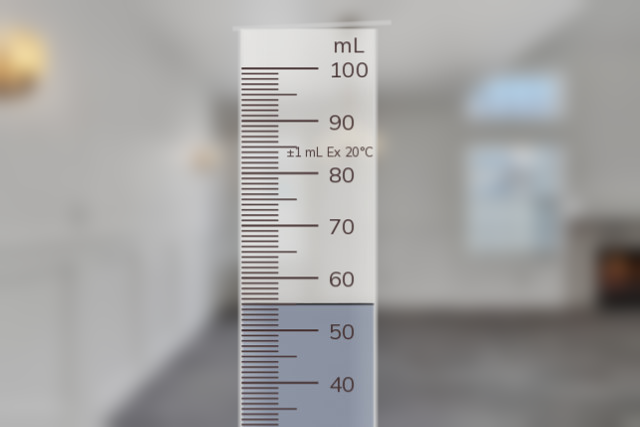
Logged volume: 55mL
